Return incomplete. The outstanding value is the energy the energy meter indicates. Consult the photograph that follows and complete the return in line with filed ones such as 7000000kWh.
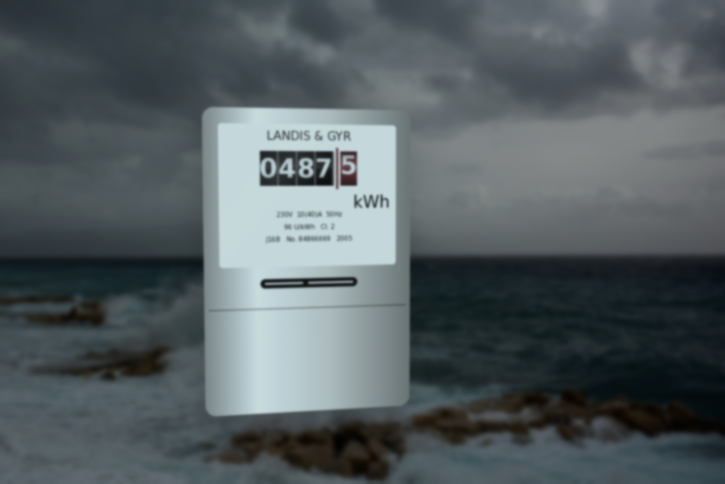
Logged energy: 487.5kWh
